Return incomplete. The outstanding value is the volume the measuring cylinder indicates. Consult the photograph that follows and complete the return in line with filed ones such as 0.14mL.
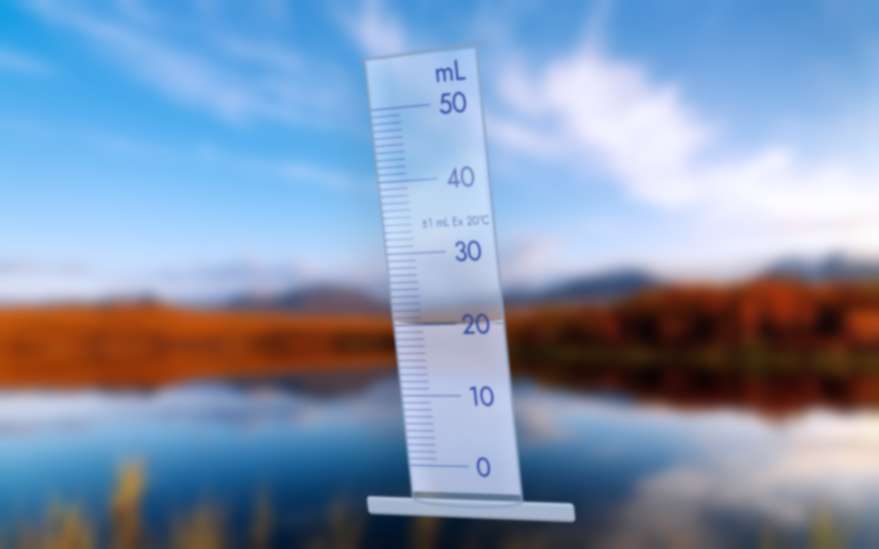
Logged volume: 20mL
